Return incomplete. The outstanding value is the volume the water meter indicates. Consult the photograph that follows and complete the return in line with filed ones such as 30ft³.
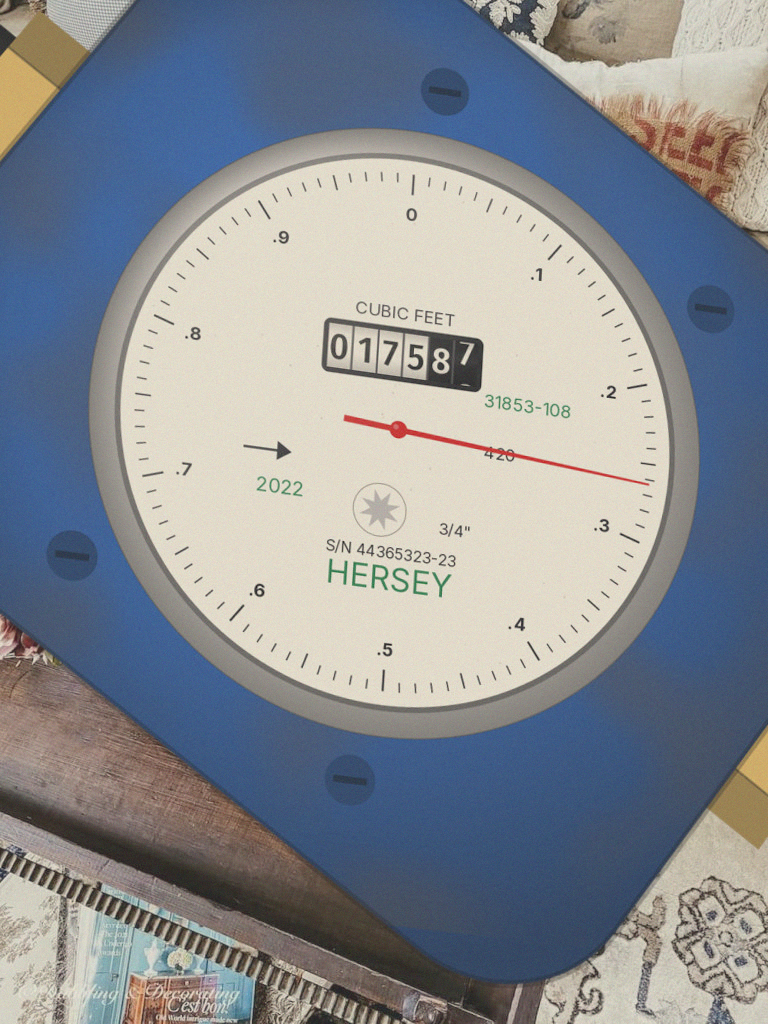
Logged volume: 17587.26ft³
